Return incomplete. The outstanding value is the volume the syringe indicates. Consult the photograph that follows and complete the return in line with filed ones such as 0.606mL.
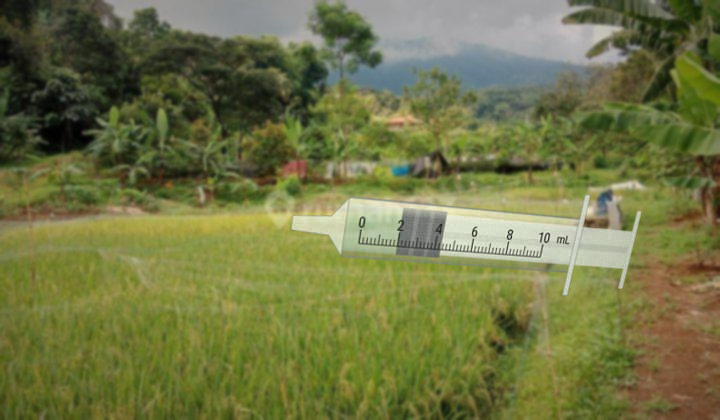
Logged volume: 2mL
